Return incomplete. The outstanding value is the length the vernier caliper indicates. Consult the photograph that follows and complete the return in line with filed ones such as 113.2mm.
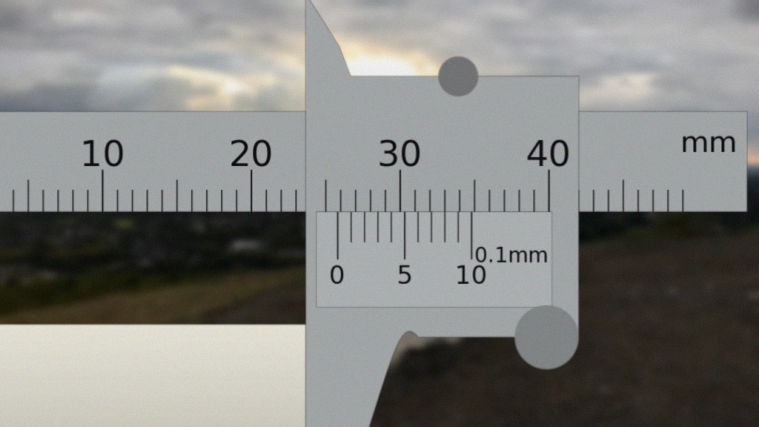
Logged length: 25.8mm
